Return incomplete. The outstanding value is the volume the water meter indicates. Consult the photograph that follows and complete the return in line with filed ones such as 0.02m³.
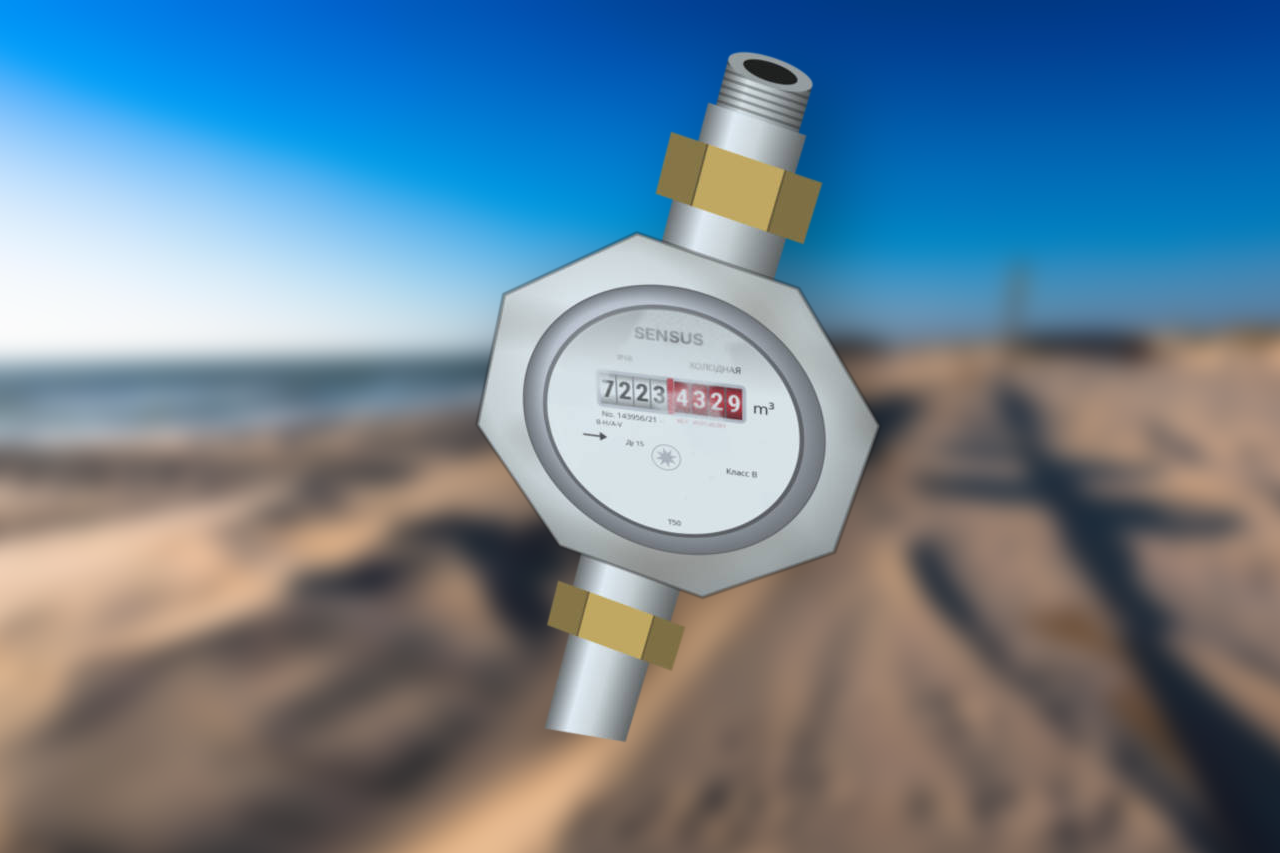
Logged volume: 7223.4329m³
